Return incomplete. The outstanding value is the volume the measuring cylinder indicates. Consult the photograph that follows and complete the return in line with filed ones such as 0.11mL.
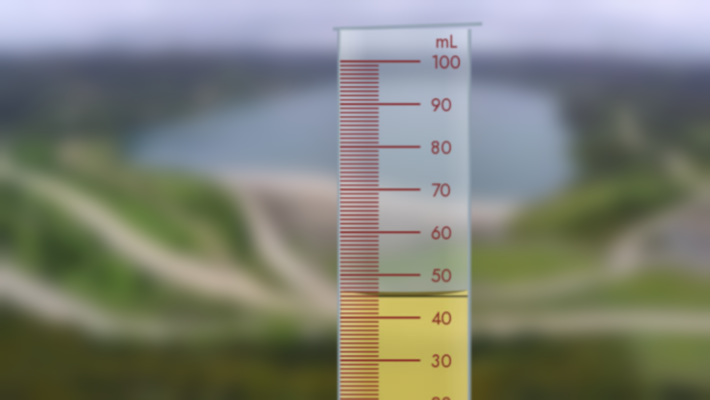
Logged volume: 45mL
